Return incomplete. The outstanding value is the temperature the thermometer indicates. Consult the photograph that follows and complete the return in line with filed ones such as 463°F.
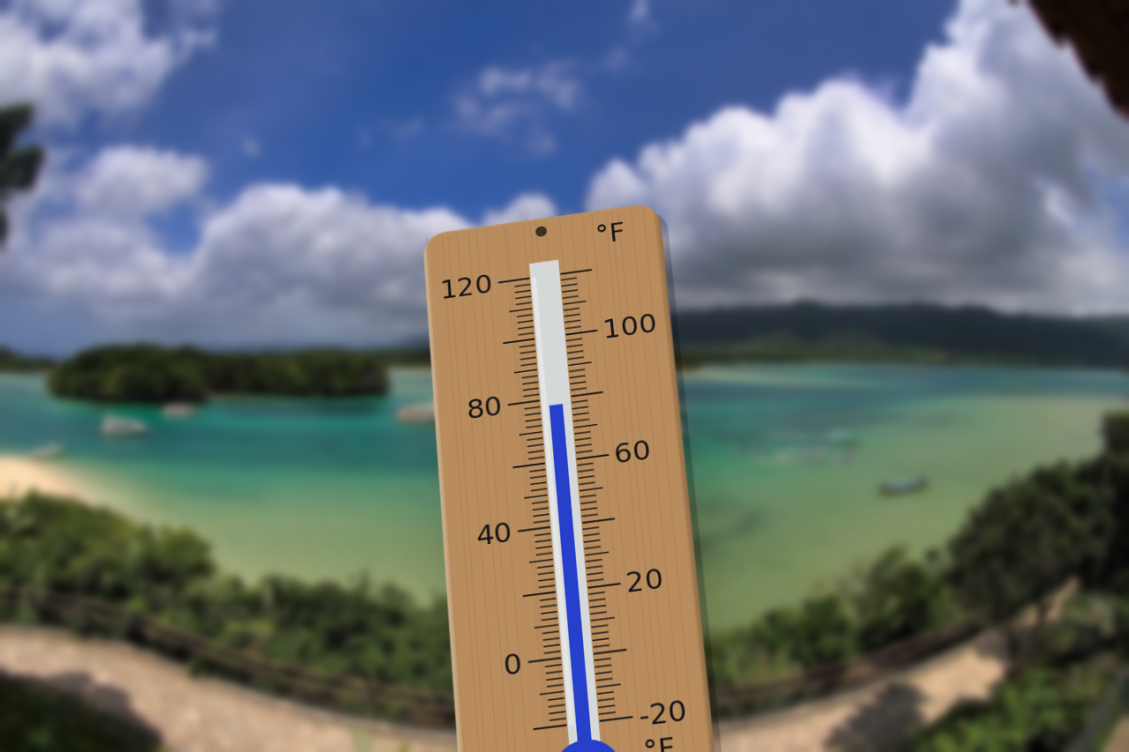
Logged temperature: 78°F
